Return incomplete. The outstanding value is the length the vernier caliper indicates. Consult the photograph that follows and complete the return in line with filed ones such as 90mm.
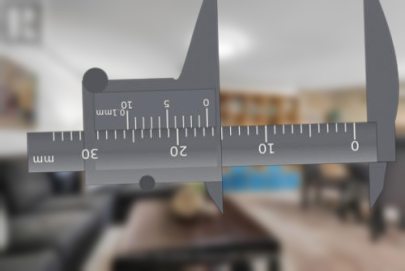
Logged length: 16.6mm
